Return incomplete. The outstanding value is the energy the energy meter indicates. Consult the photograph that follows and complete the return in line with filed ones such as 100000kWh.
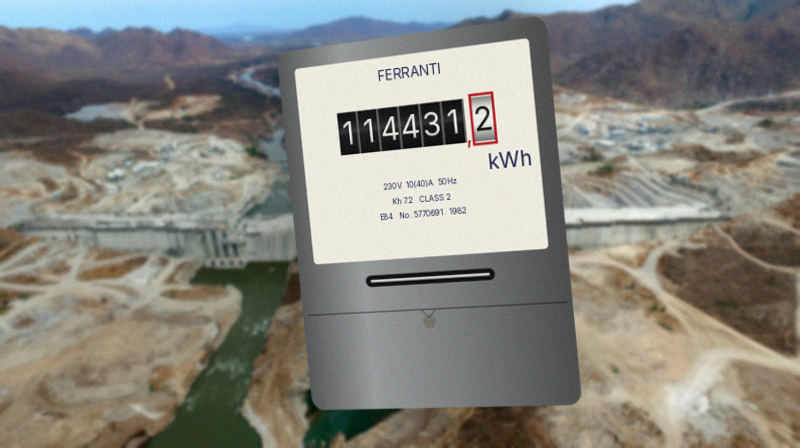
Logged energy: 114431.2kWh
